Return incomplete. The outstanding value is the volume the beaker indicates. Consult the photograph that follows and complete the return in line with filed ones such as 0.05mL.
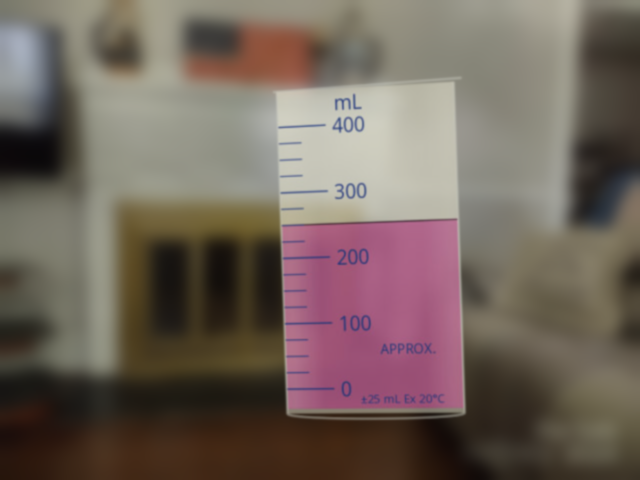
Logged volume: 250mL
